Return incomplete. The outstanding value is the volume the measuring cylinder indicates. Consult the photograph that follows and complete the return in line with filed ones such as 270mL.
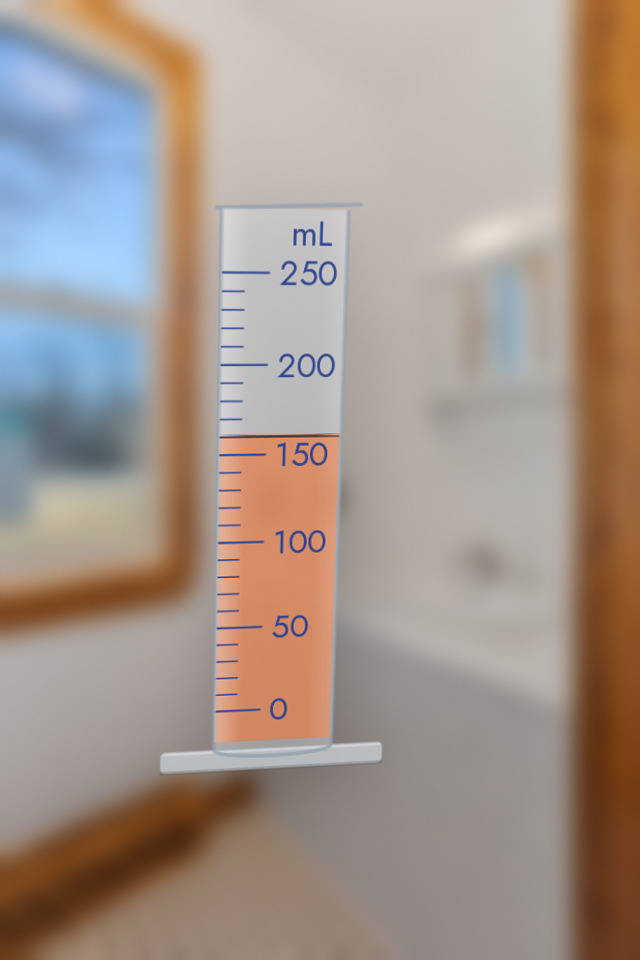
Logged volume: 160mL
